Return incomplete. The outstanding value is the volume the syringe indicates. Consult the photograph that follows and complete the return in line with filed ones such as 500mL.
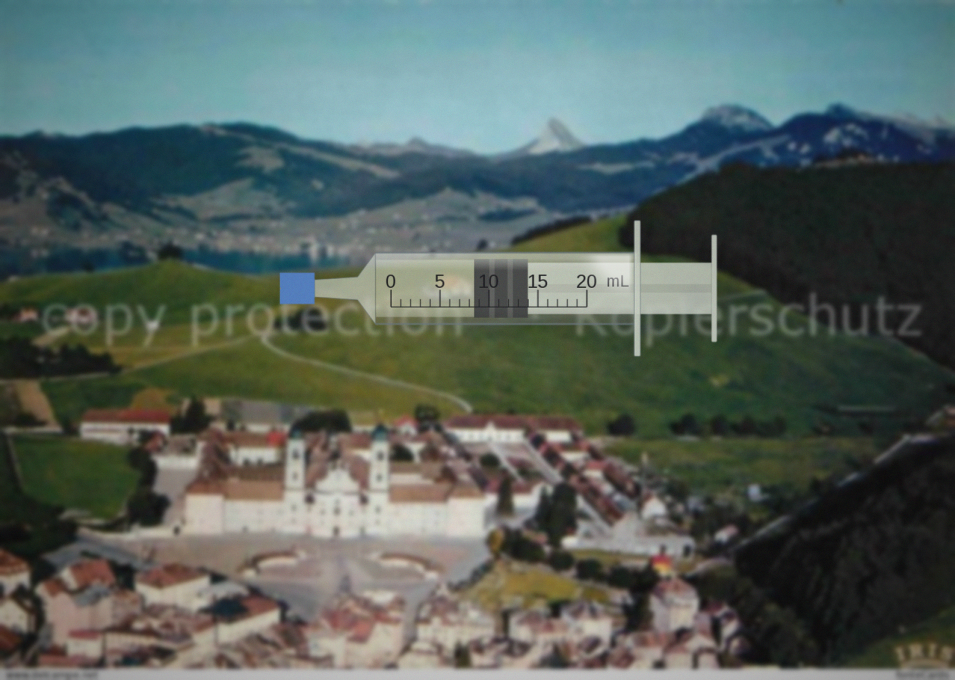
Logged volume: 8.5mL
